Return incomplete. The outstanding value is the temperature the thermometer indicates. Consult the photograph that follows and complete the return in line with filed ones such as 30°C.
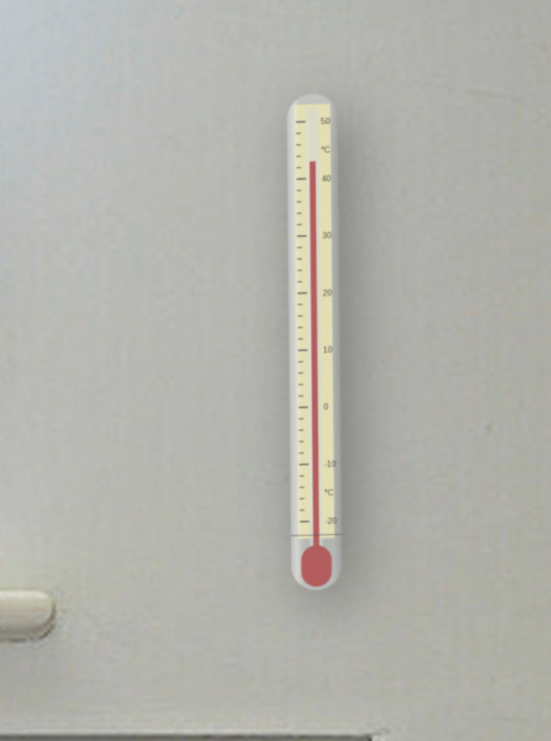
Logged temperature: 43°C
